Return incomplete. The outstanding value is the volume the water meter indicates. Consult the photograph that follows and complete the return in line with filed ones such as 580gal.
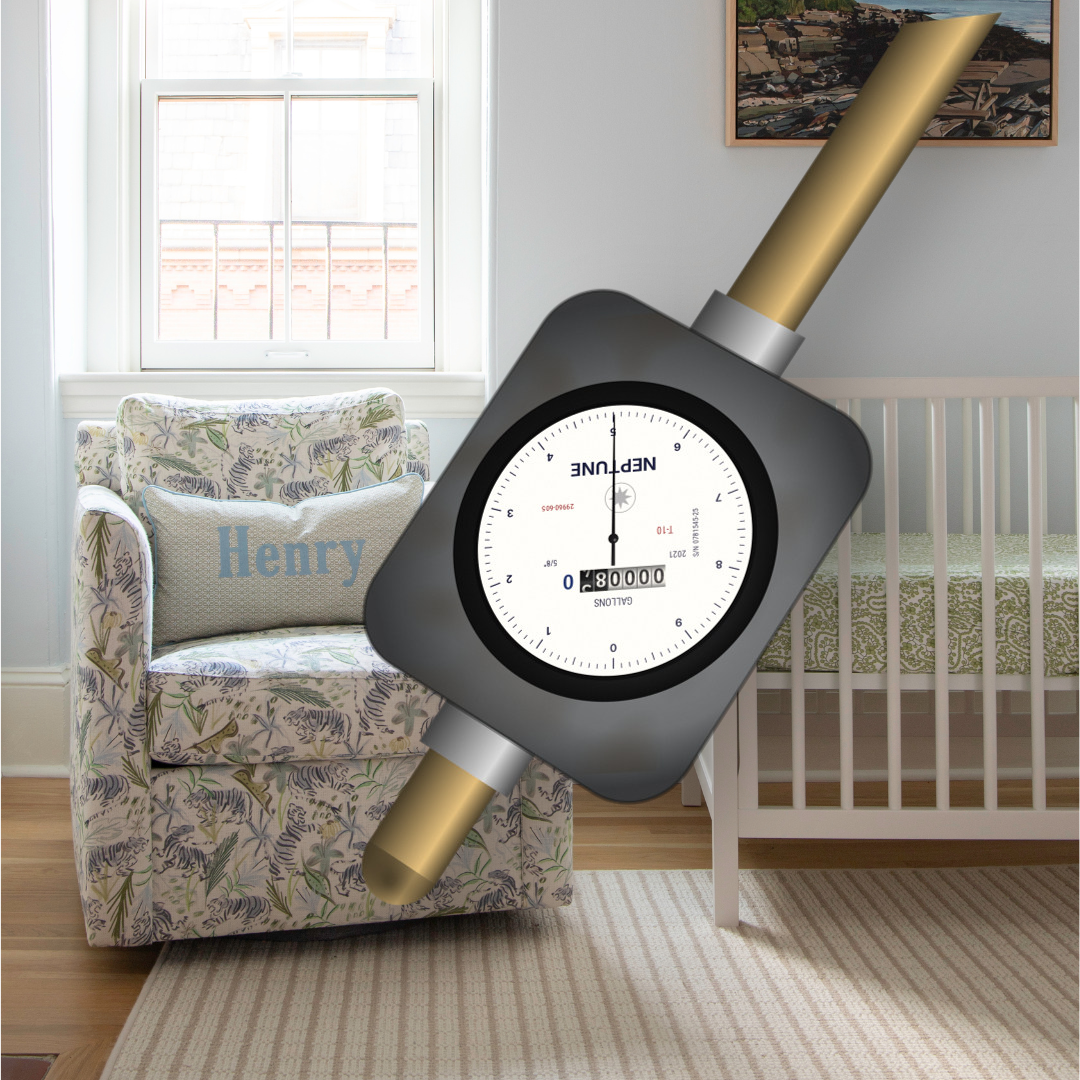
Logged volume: 835.0gal
